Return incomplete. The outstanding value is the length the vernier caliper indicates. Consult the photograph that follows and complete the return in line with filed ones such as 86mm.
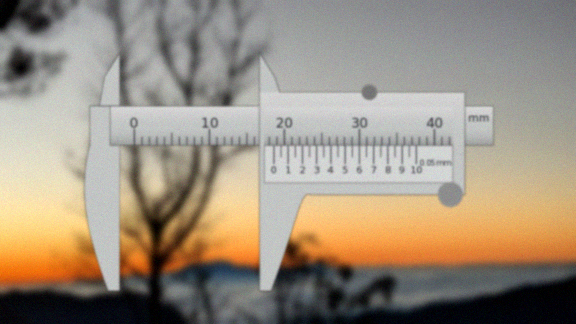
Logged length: 18.6mm
